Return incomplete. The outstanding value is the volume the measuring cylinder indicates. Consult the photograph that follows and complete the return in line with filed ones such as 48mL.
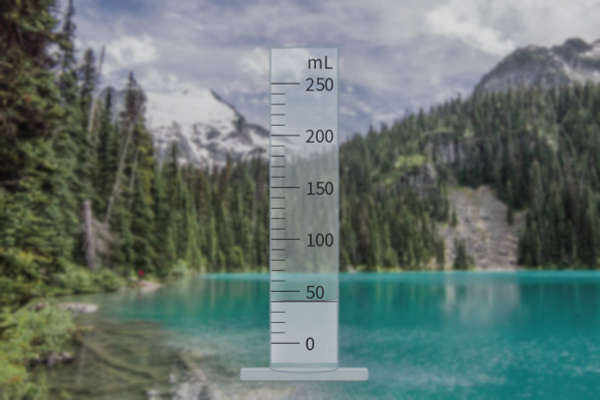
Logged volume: 40mL
